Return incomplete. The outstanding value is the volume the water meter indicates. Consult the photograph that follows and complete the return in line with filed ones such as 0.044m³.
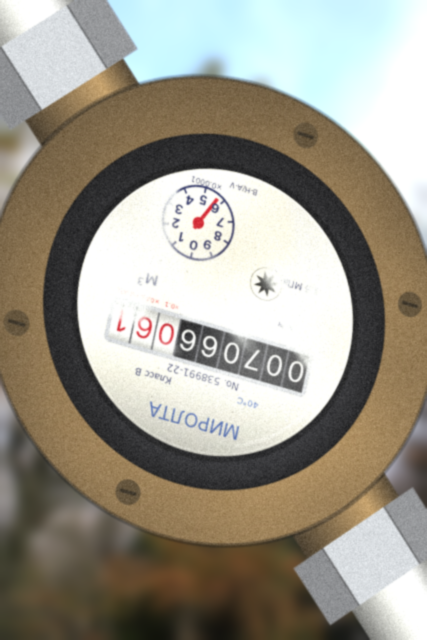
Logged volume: 7066.0615m³
